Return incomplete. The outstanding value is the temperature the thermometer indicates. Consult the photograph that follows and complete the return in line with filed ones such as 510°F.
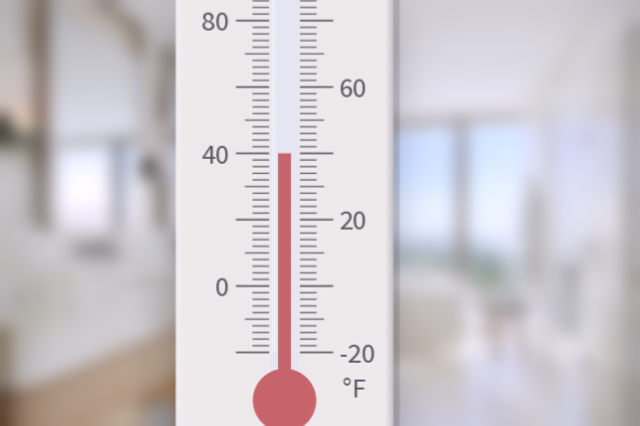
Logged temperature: 40°F
